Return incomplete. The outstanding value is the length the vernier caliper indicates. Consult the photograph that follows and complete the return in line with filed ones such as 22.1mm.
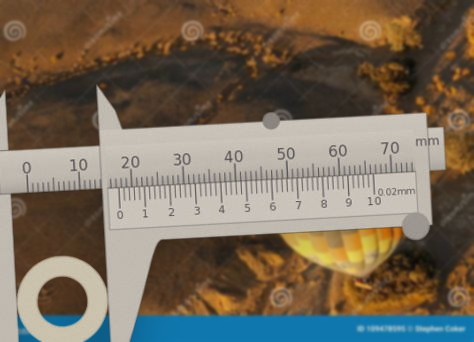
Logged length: 17.5mm
